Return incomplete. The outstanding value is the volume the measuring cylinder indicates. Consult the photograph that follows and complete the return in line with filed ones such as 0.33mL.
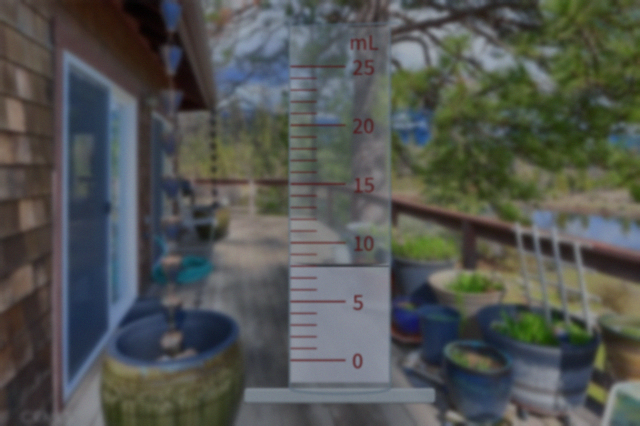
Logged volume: 8mL
